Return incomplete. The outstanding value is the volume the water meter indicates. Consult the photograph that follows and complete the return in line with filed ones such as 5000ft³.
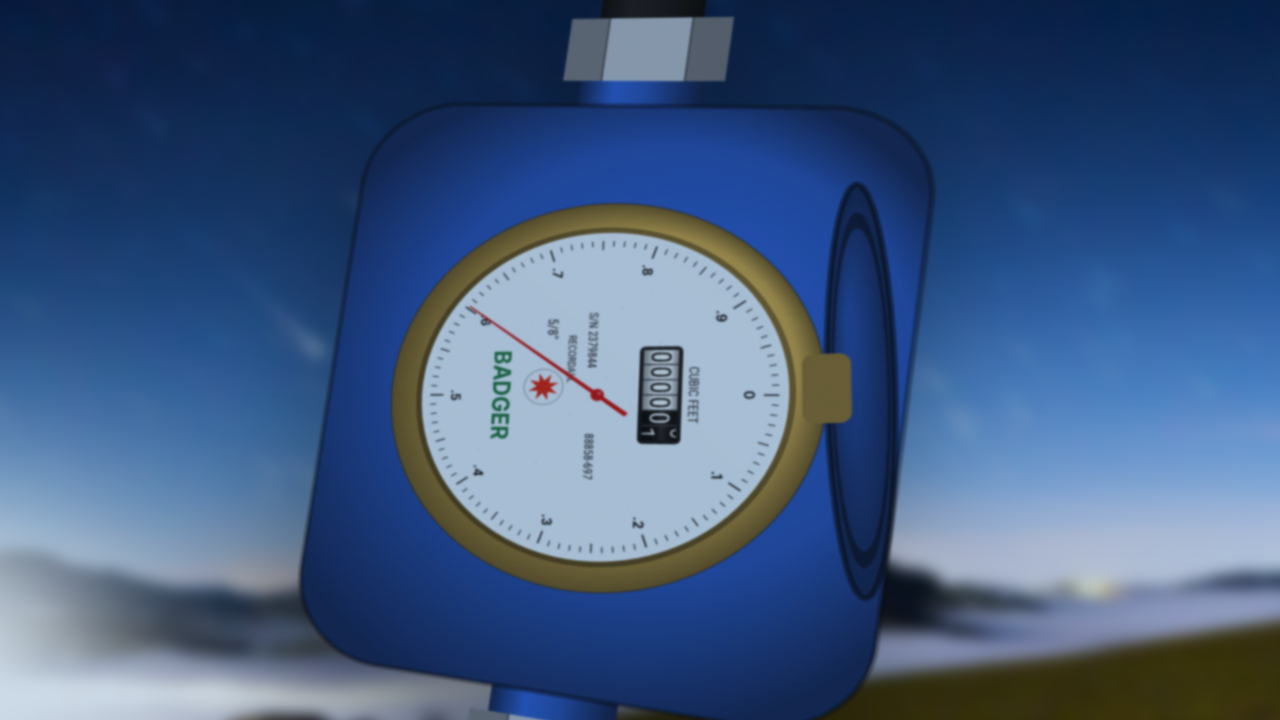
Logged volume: 0.60ft³
